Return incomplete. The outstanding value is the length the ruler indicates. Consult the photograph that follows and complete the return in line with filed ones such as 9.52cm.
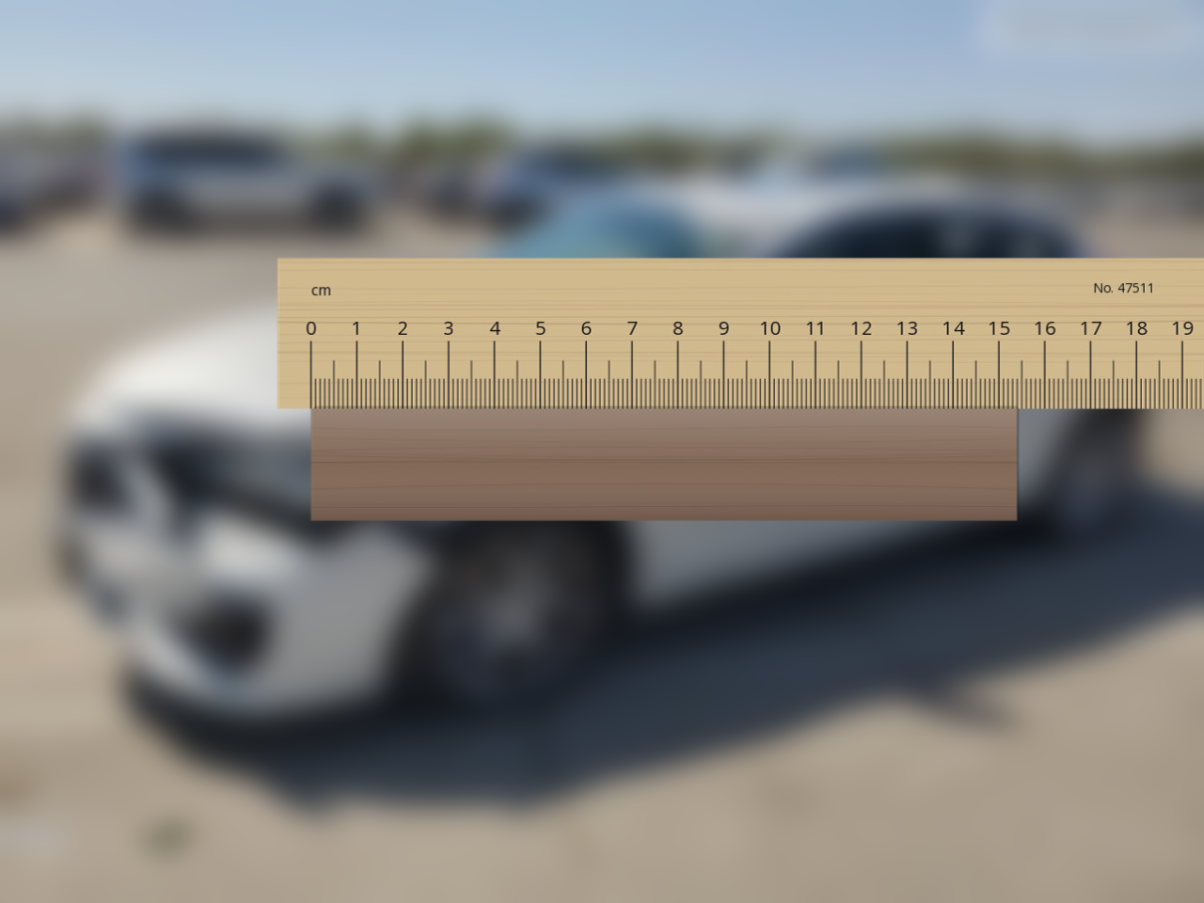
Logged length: 15.4cm
